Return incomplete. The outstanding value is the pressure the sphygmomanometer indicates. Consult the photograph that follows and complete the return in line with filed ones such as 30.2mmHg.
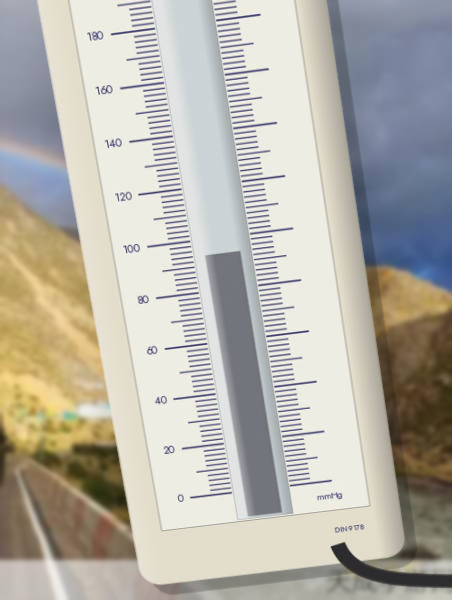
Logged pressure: 94mmHg
